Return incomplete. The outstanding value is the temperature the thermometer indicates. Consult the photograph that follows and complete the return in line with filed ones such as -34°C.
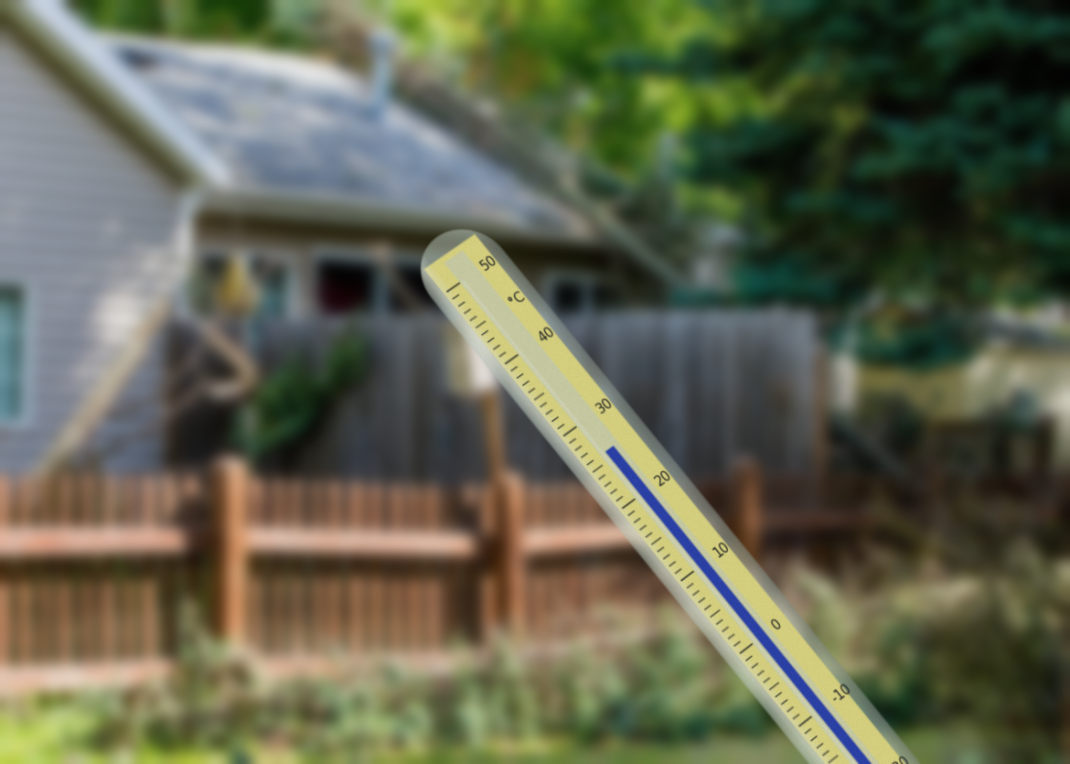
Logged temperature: 26°C
